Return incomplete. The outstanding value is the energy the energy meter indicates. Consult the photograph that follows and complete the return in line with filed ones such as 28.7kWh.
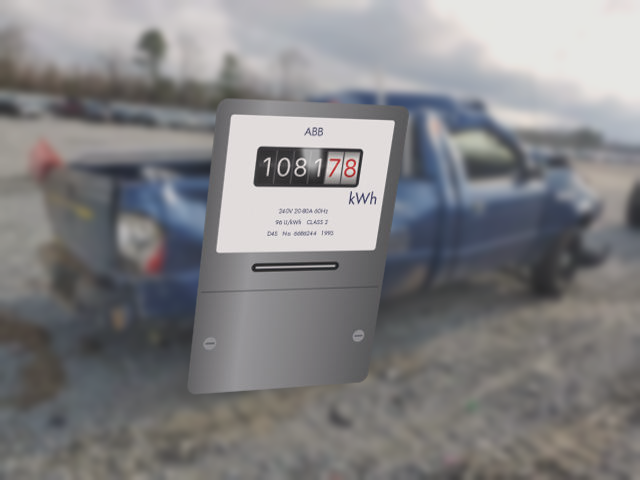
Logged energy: 1081.78kWh
